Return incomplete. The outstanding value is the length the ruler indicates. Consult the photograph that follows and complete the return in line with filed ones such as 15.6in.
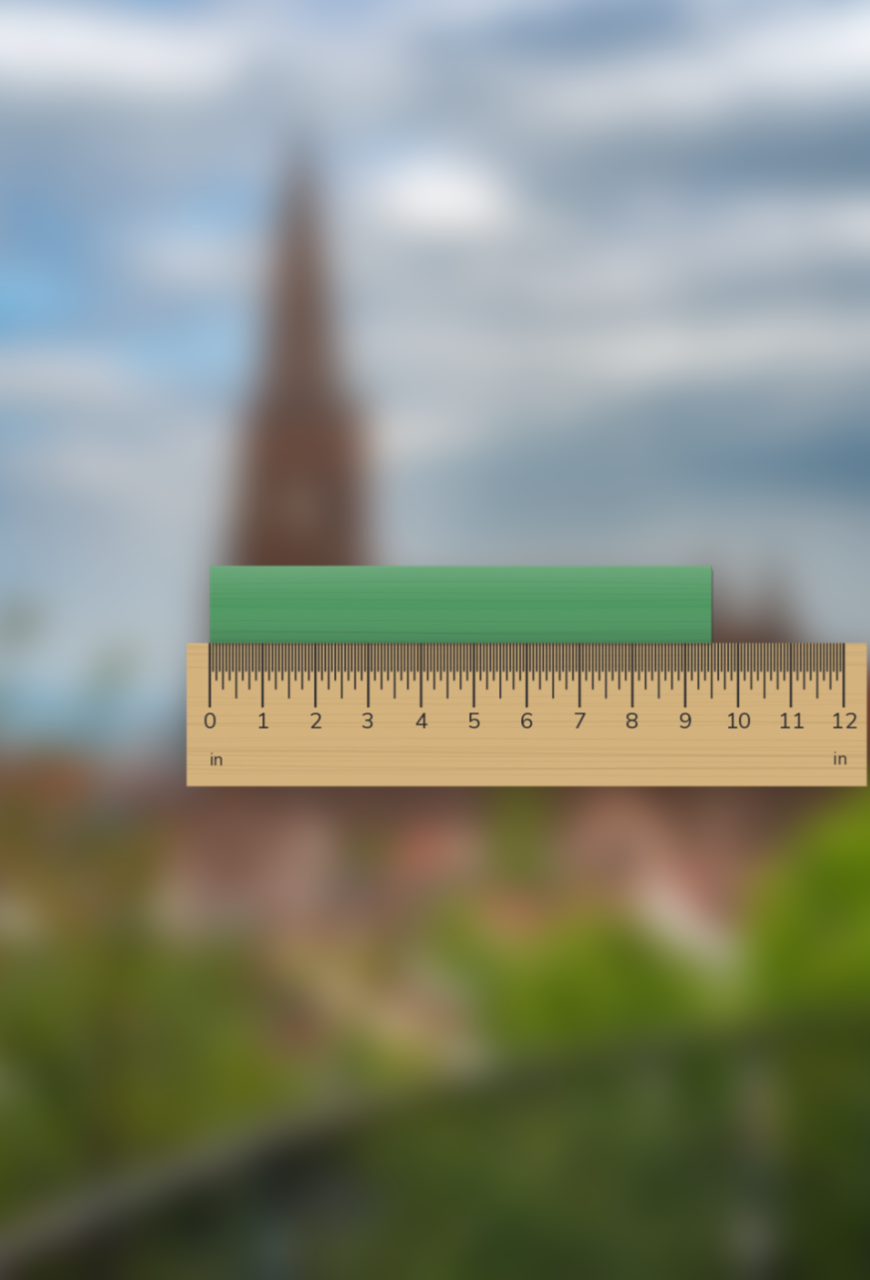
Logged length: 9.5in
